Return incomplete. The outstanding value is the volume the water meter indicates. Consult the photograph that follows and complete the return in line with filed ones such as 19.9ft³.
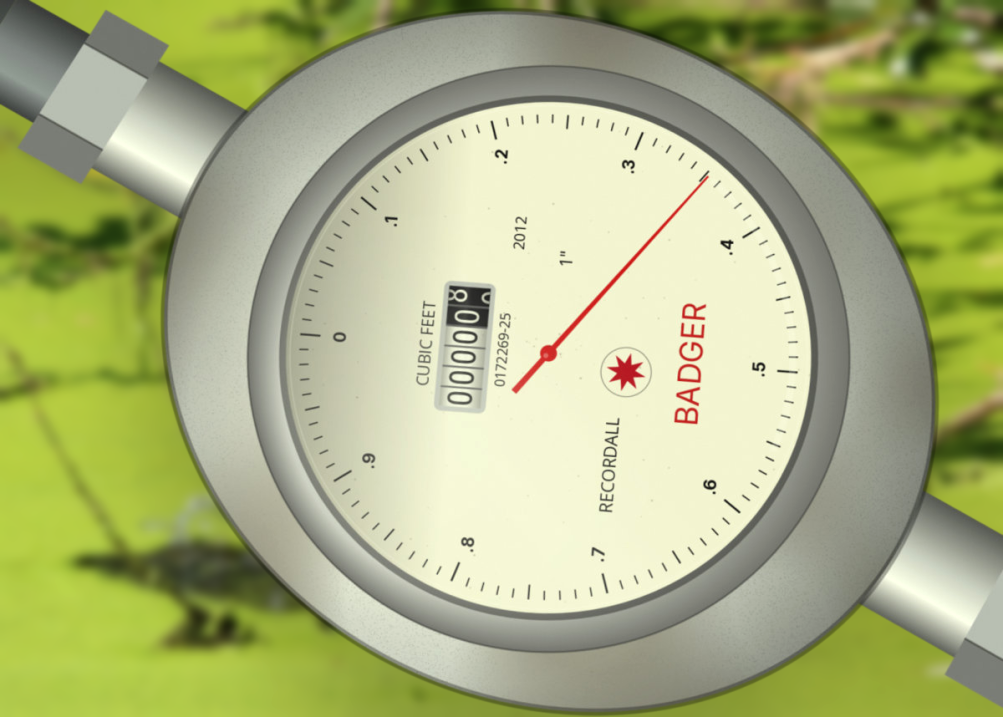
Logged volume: 8.35ft³
